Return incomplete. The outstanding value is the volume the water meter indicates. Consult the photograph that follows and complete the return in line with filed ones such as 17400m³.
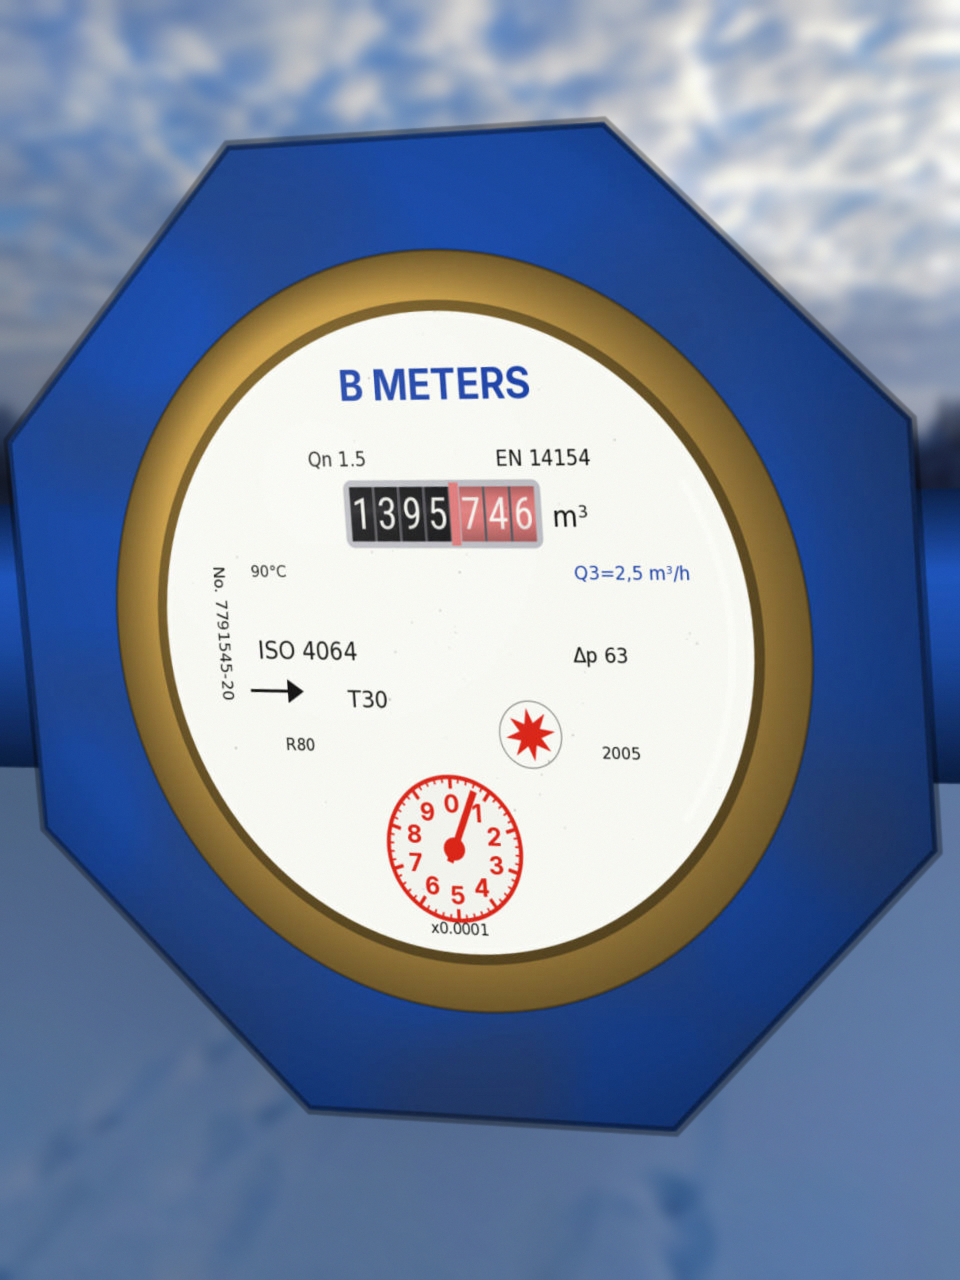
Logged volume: 1395.7460m³
